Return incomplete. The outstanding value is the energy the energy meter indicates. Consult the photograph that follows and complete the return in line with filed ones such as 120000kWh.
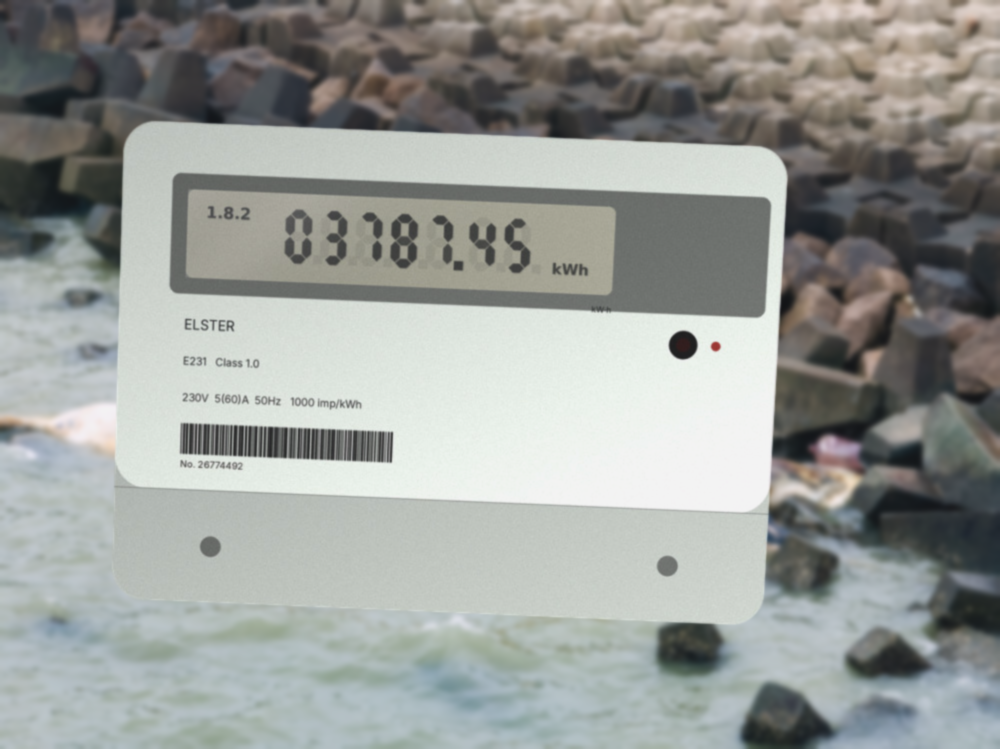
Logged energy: 3787.45kWh
